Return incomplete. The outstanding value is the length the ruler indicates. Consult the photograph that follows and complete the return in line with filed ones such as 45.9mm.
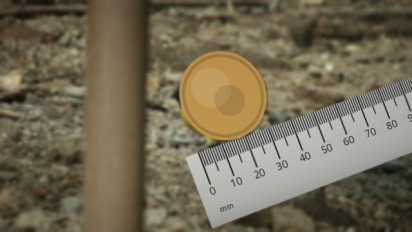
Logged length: 35mm
